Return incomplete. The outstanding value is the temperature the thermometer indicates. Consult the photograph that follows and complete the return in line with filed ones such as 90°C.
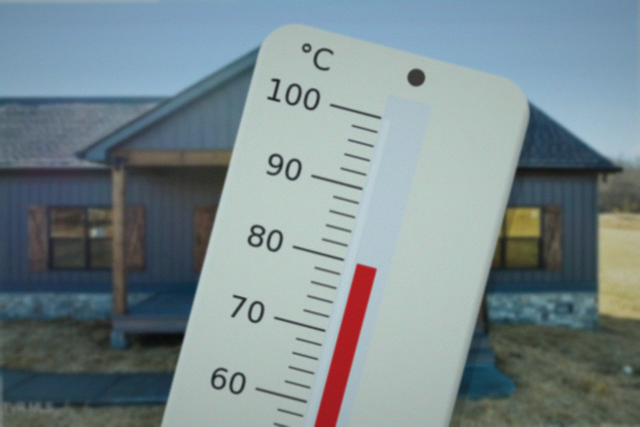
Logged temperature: 80°C
